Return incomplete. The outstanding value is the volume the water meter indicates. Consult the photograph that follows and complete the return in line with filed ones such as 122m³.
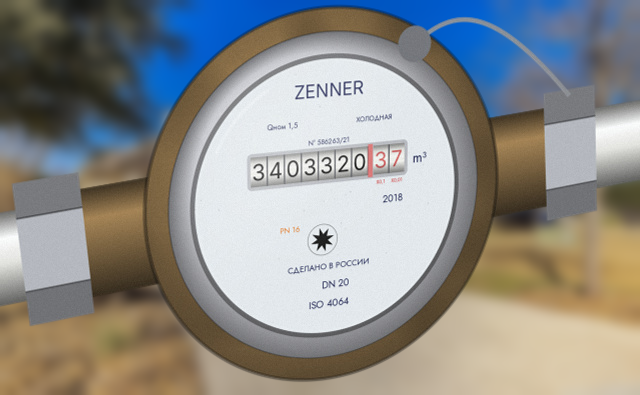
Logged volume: 3403320.37m³
